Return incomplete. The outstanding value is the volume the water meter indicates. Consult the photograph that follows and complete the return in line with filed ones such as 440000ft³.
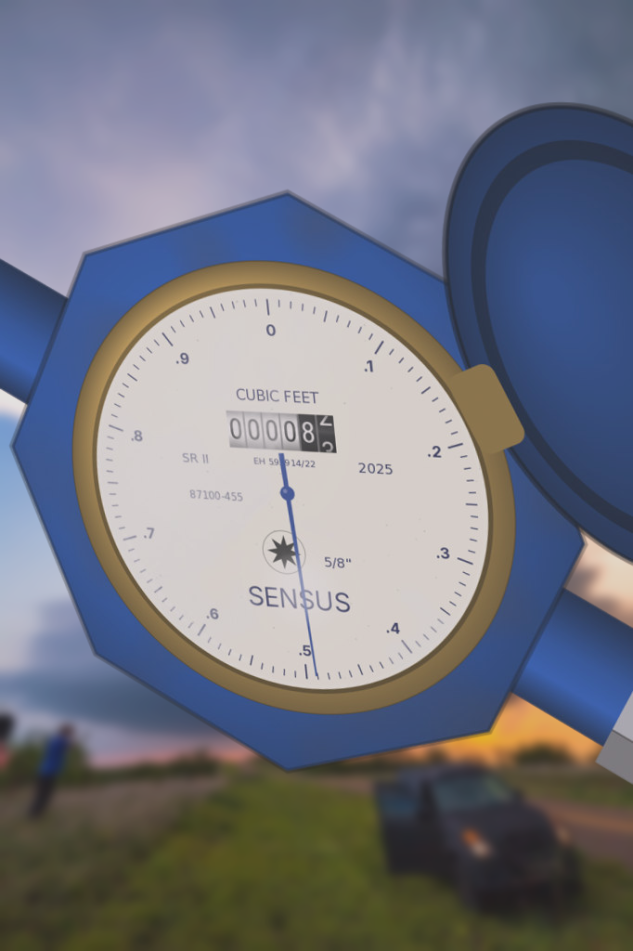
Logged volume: 82.49ft³
